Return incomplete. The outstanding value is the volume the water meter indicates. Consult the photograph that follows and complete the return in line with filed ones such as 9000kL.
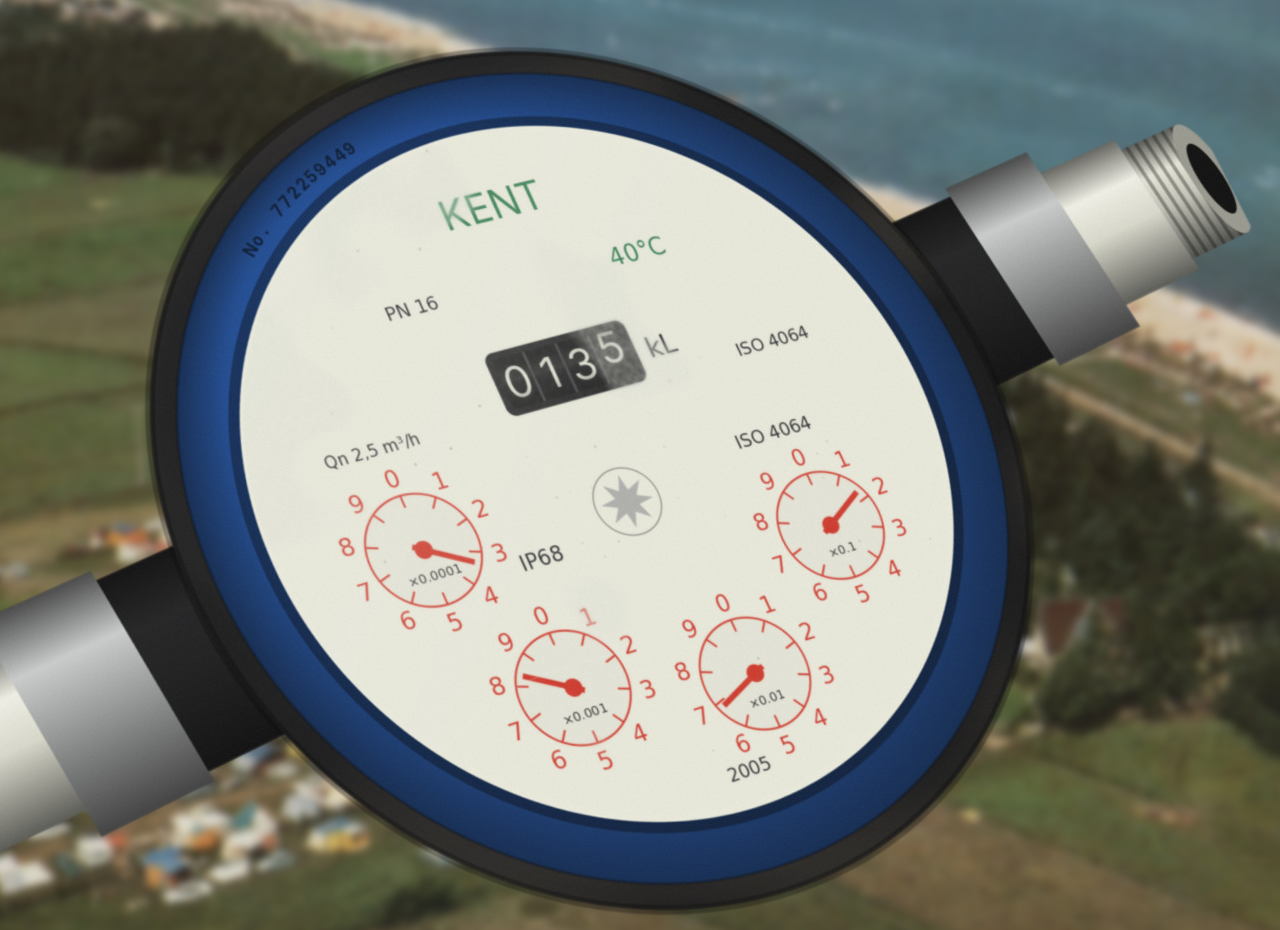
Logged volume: 135.1683kL
